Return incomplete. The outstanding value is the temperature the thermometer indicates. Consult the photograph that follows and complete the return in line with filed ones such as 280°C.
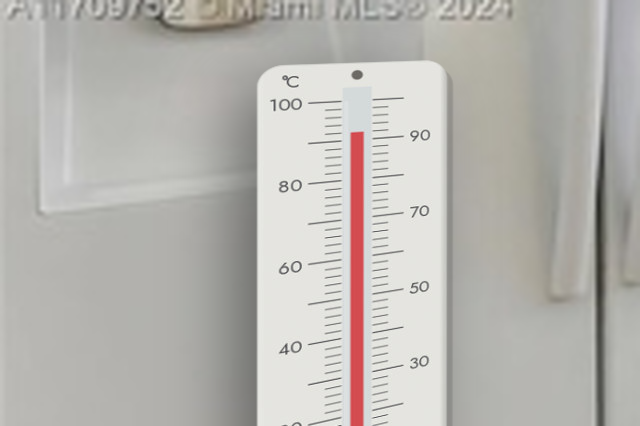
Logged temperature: 92°C
